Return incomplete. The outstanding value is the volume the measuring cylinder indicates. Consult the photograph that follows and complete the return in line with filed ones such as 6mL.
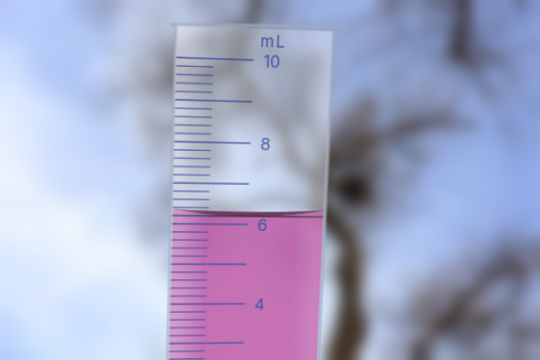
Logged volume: 6.2mL
